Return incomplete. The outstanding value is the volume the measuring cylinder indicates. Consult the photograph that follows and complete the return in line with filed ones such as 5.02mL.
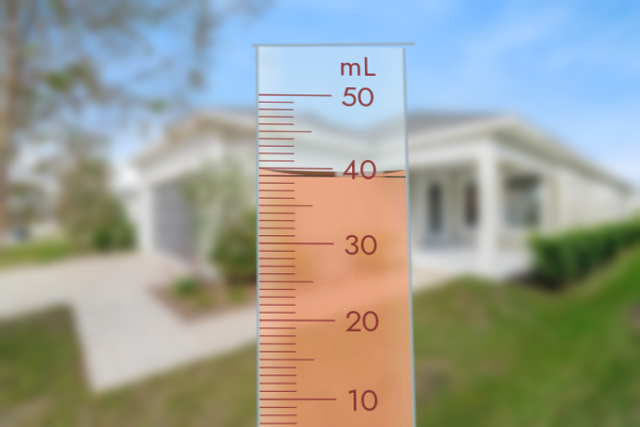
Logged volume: 39mL
